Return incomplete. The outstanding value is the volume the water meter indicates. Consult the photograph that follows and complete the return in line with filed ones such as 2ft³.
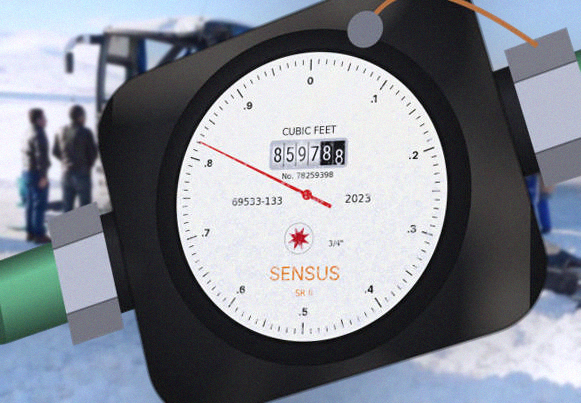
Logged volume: 859787.82ft³
